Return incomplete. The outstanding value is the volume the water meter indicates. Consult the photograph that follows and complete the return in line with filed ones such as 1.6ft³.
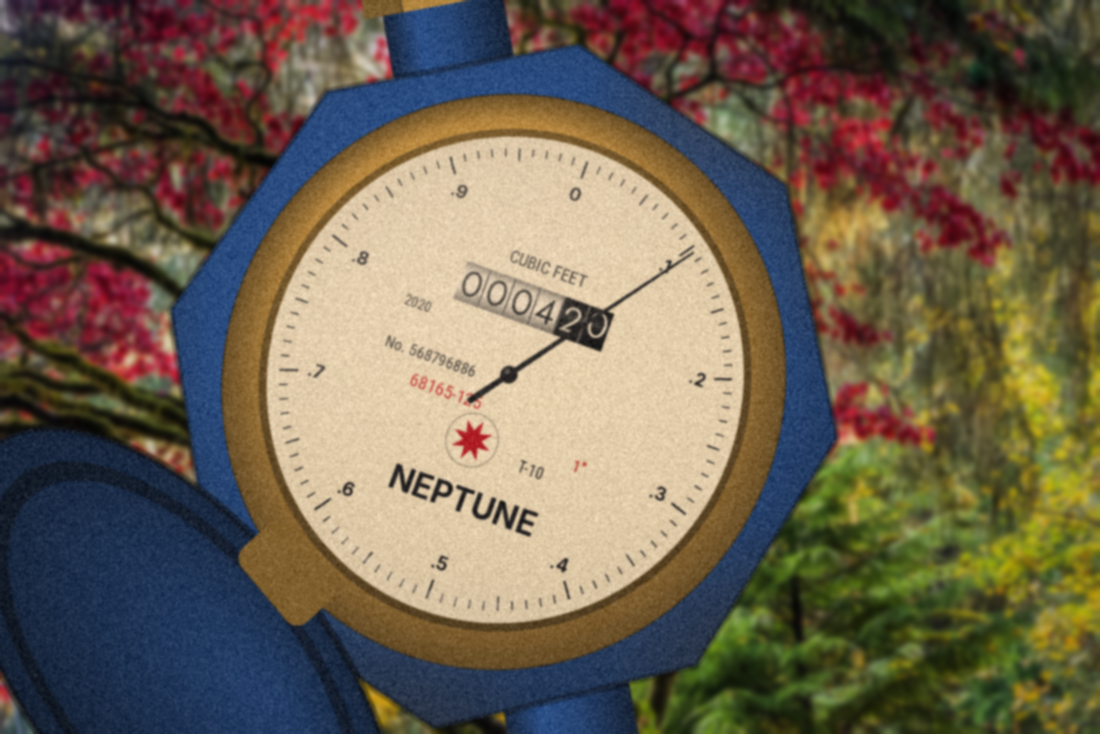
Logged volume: 420.10ft³
